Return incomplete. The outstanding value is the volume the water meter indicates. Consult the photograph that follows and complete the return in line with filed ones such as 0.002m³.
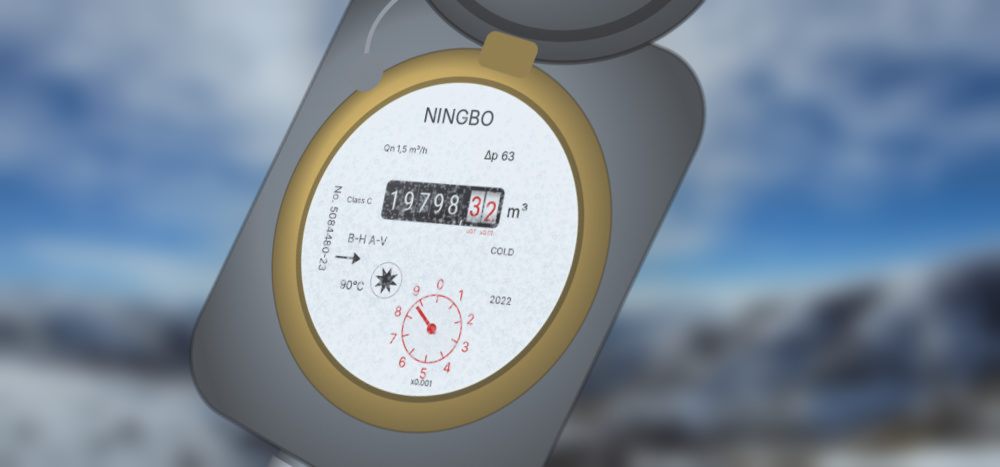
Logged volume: 19798.318m³
